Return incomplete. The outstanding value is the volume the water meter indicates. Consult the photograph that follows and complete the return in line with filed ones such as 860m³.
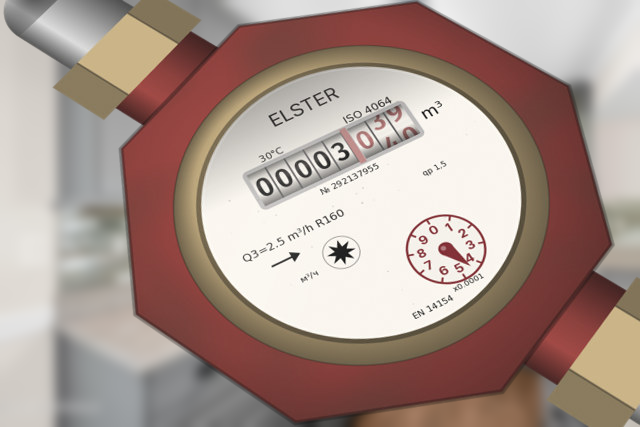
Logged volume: 3.0394m³
